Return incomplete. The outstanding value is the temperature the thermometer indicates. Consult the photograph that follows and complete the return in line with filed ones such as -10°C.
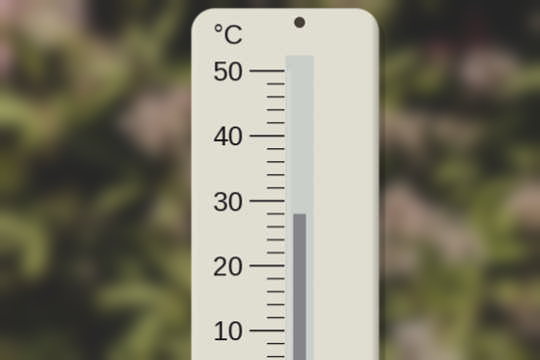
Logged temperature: 28°C
